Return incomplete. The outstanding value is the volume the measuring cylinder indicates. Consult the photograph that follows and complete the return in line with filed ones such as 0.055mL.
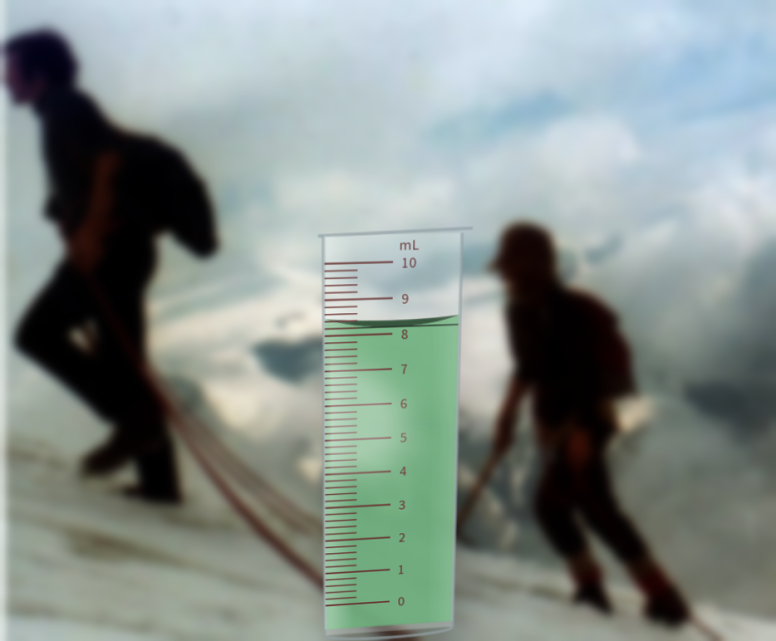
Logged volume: 8.2mL
